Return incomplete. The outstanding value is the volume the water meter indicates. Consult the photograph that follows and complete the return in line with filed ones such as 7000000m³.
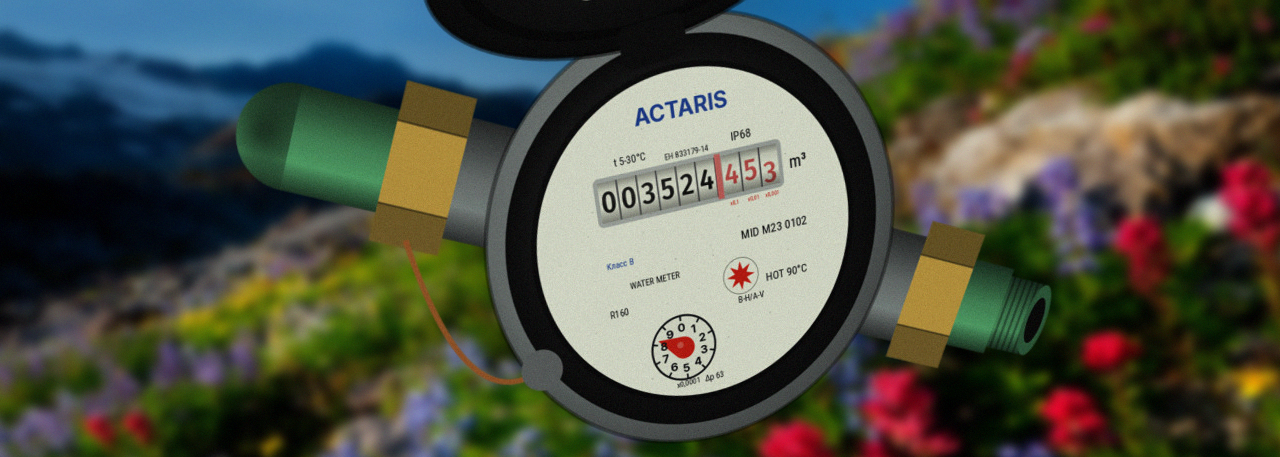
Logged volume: 3524.4528m³
